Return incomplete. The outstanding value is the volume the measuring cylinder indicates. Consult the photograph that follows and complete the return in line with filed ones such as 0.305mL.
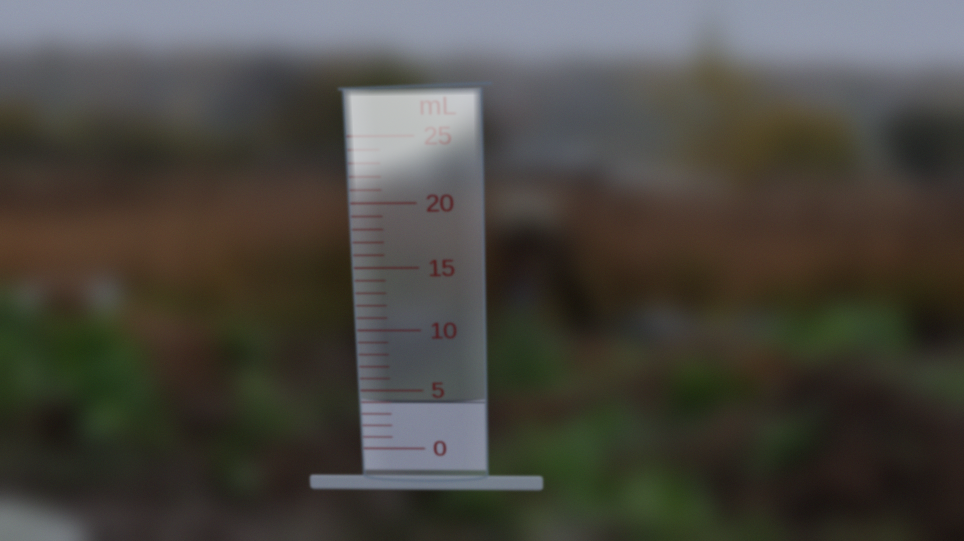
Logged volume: 4mL
